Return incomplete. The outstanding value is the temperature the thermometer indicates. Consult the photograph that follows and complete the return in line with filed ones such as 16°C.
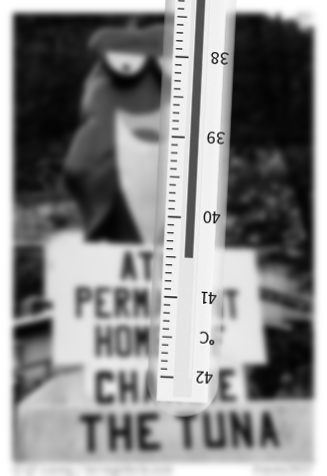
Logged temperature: 40.5°C
